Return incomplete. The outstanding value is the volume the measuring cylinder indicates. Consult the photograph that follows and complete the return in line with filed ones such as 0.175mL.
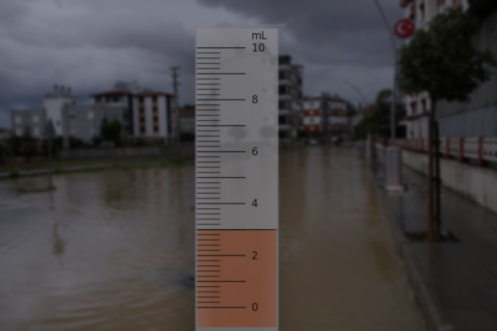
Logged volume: 3mL
